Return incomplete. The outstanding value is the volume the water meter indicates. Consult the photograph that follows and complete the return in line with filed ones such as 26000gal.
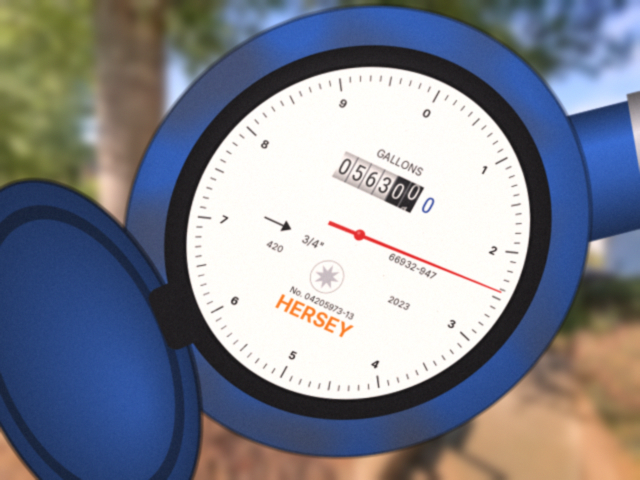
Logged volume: 563002.4gal
